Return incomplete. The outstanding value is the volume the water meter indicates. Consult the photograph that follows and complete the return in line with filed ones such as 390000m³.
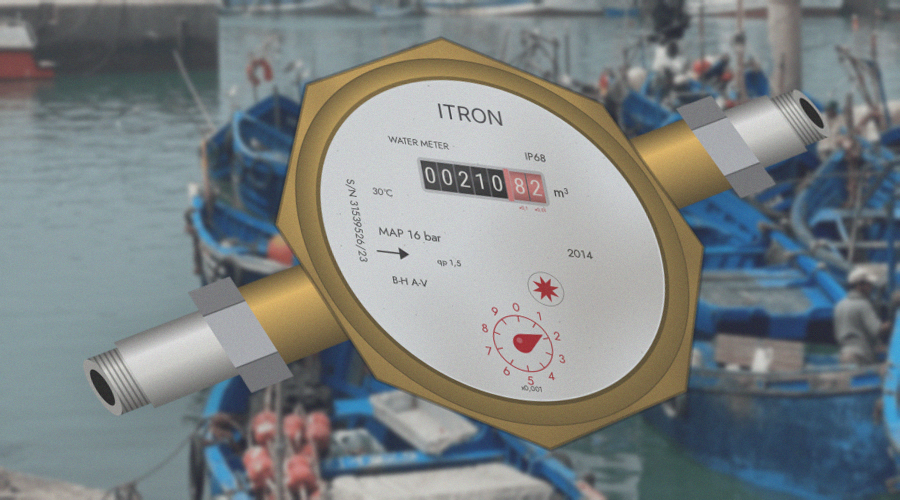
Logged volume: 210.821m³
